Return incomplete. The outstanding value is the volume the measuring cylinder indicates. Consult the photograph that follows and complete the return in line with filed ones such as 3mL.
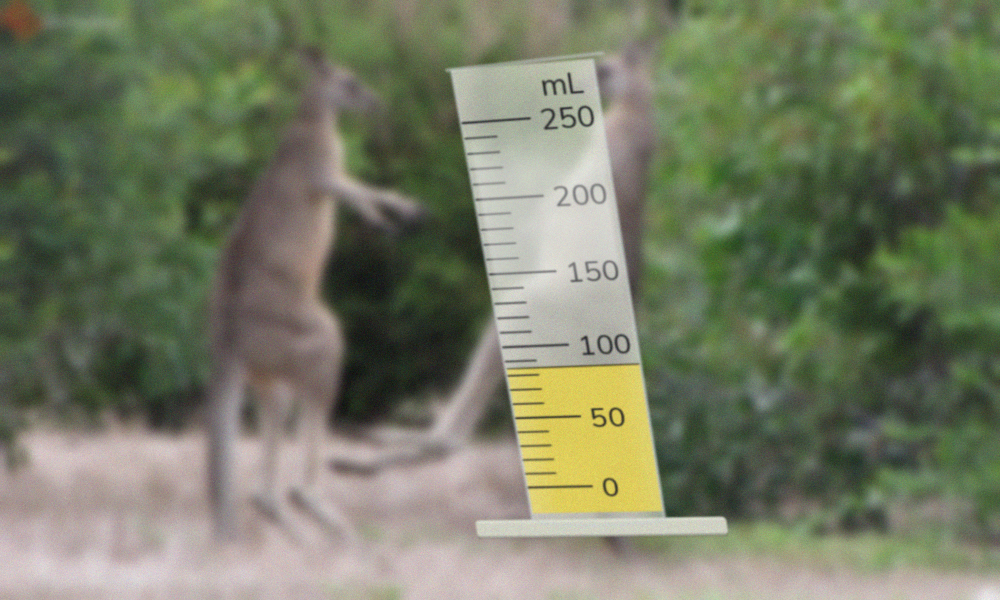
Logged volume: 85mL
